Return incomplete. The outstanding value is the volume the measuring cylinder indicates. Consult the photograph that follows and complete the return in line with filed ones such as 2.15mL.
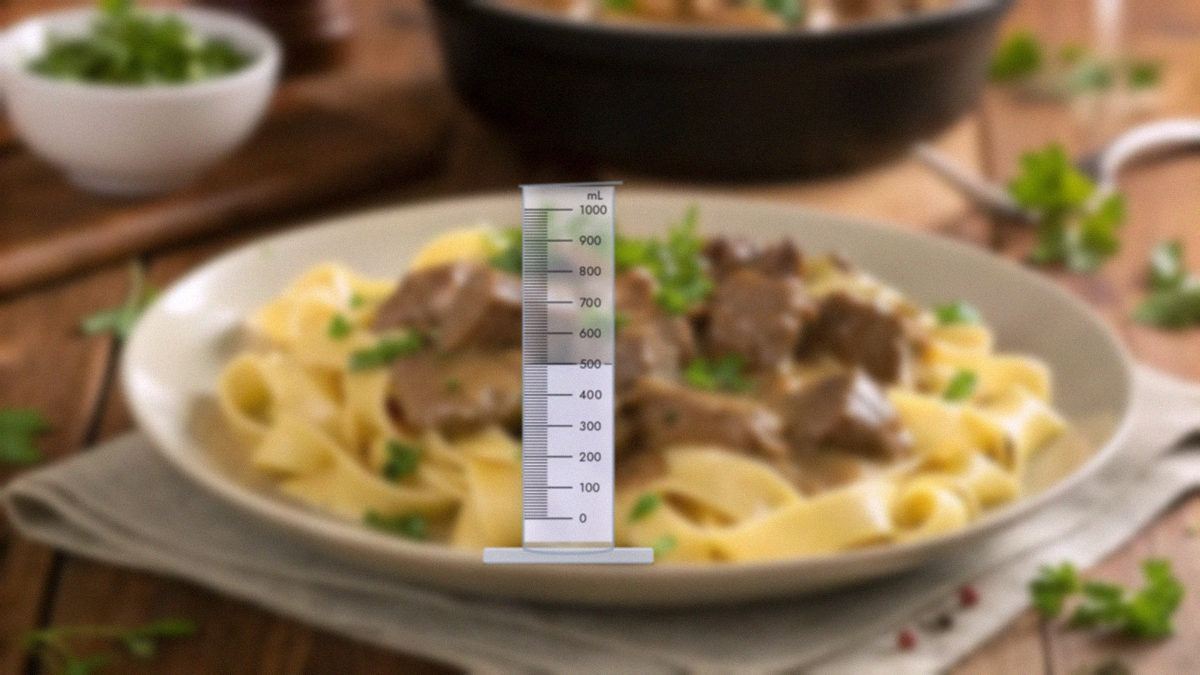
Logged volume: 500mL
